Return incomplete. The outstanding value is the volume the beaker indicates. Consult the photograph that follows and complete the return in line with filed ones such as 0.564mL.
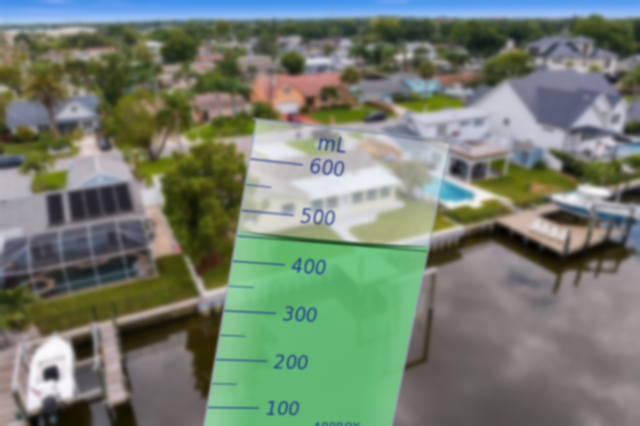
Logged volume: 450mL
